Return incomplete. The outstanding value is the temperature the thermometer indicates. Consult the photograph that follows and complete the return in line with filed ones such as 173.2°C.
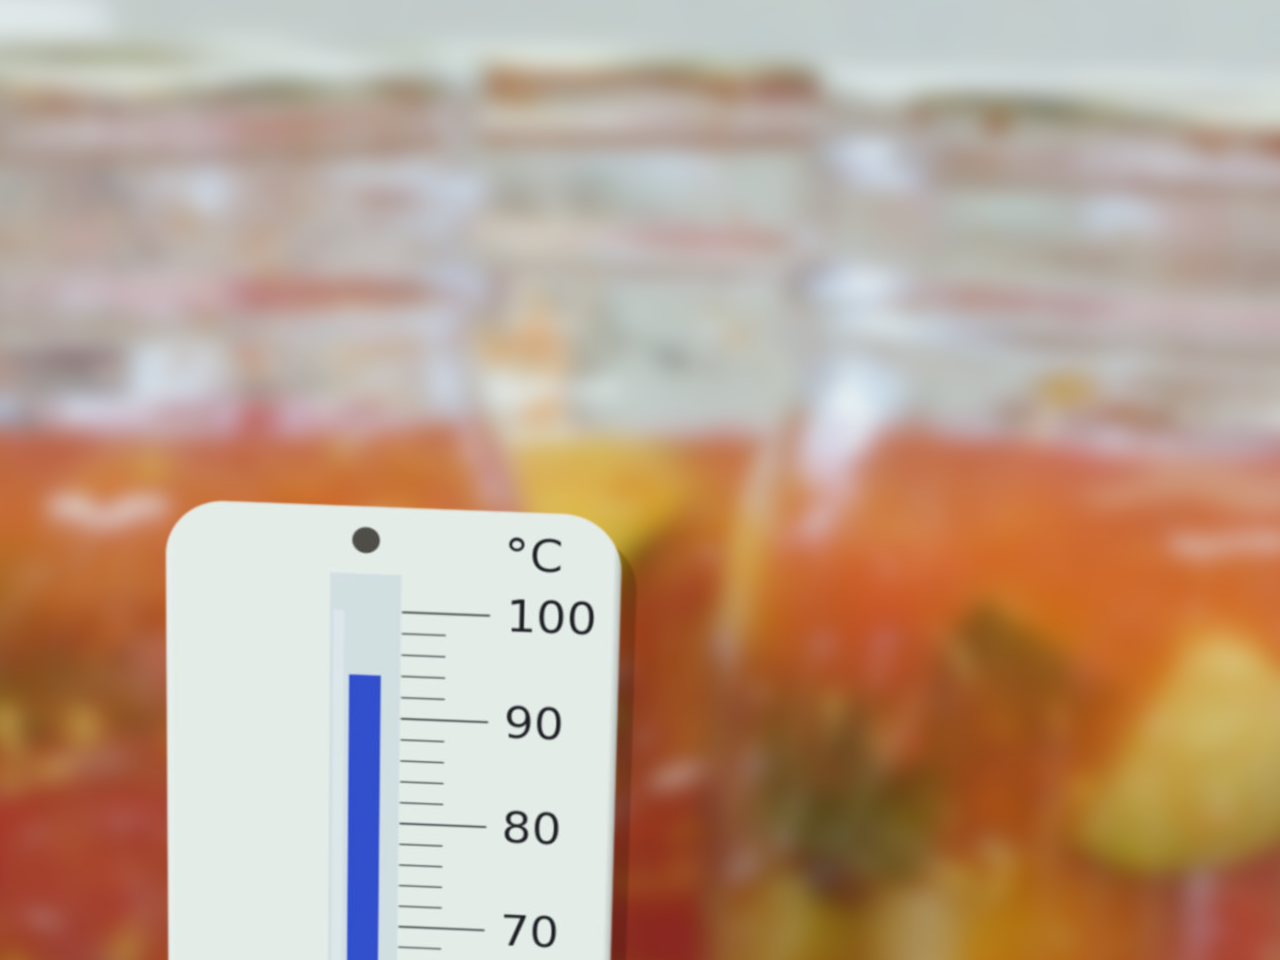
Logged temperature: 94°C
